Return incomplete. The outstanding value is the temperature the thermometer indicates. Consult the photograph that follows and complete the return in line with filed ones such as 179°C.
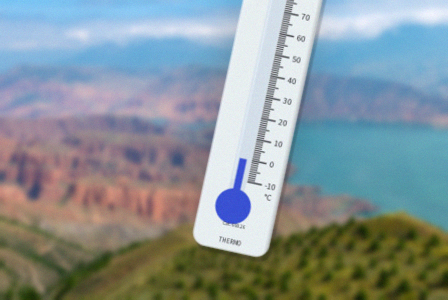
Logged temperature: 0°C
